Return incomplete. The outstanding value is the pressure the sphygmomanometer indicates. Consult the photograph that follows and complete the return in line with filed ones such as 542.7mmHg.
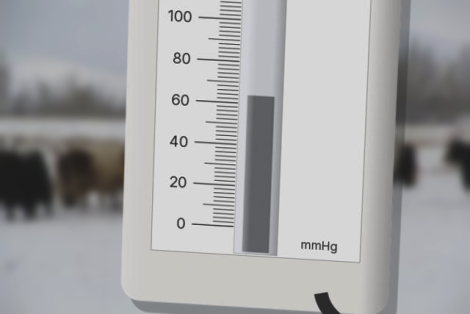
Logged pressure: 64mmHg
